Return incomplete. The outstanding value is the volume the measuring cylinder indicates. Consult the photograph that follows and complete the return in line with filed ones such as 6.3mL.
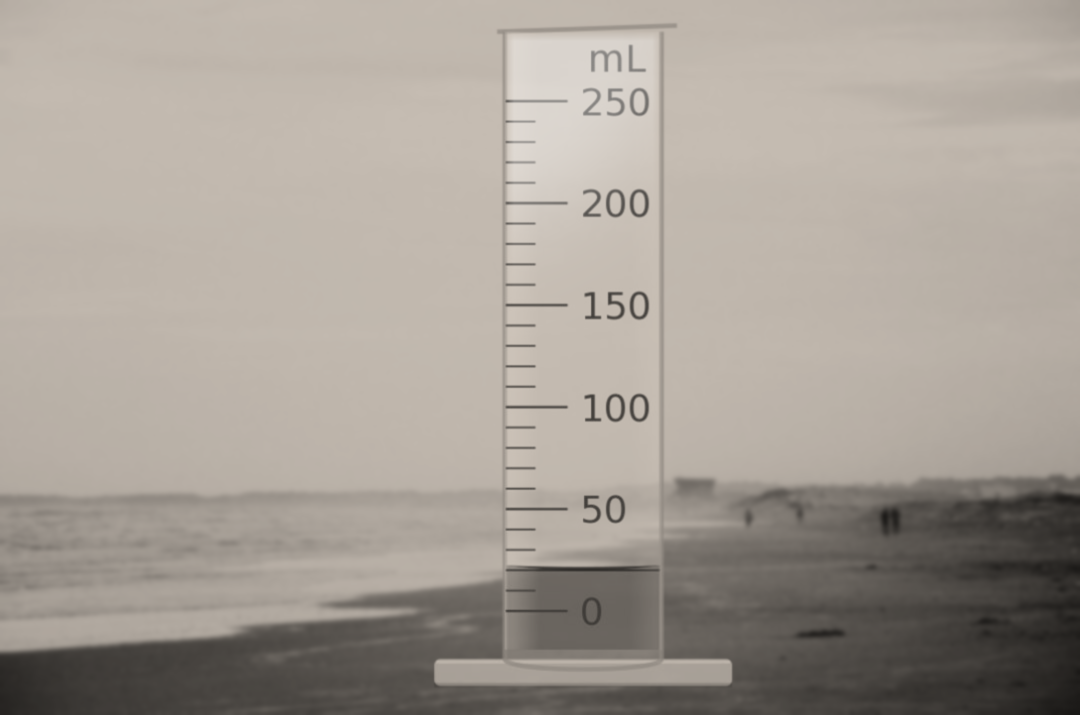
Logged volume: 20mL
